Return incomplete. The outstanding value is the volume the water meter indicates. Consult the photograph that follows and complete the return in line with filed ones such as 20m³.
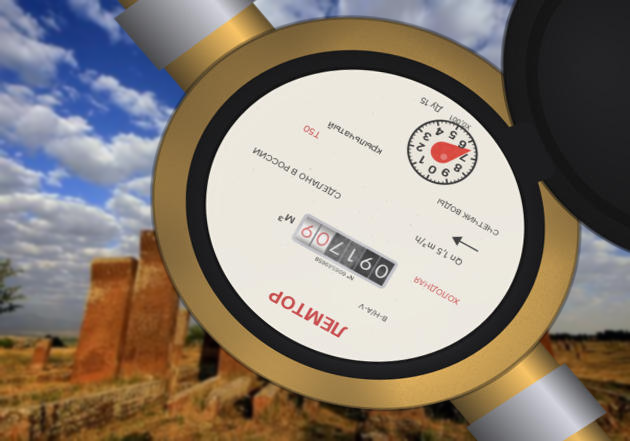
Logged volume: 917.096m³
